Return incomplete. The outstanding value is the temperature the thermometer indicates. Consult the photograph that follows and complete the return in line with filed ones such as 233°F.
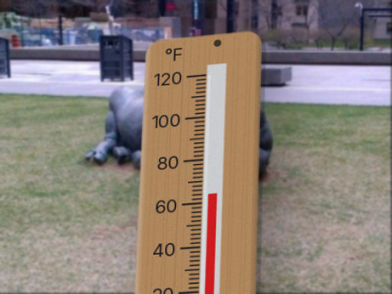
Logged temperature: 64°F
